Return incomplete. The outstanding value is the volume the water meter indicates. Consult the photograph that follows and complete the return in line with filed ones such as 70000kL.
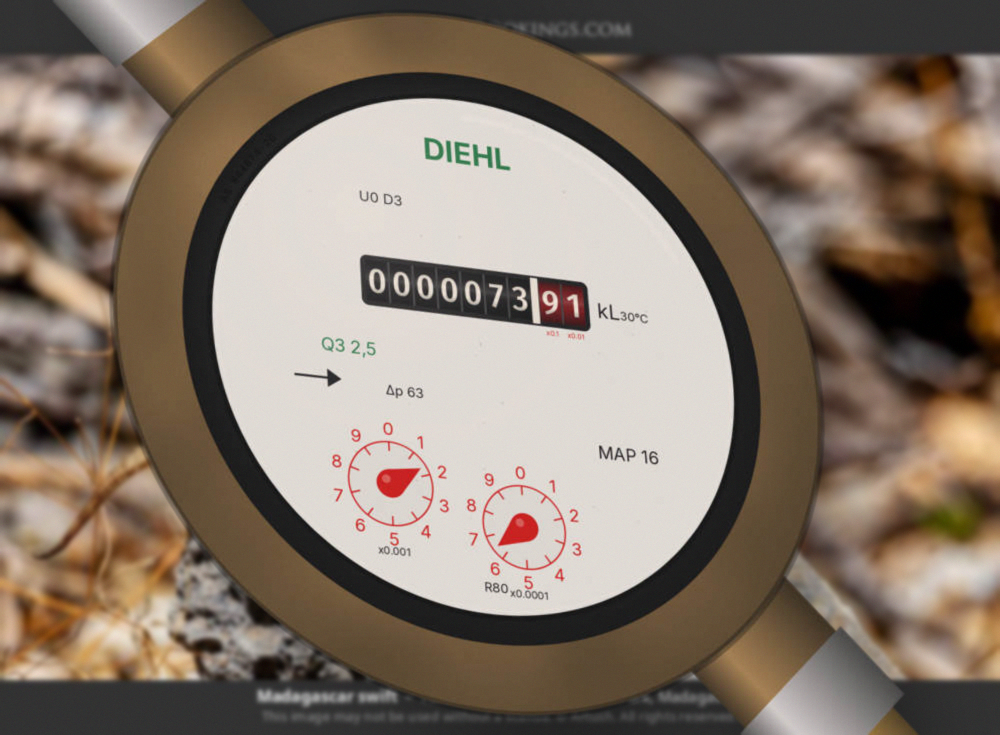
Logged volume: 73.9116kL
